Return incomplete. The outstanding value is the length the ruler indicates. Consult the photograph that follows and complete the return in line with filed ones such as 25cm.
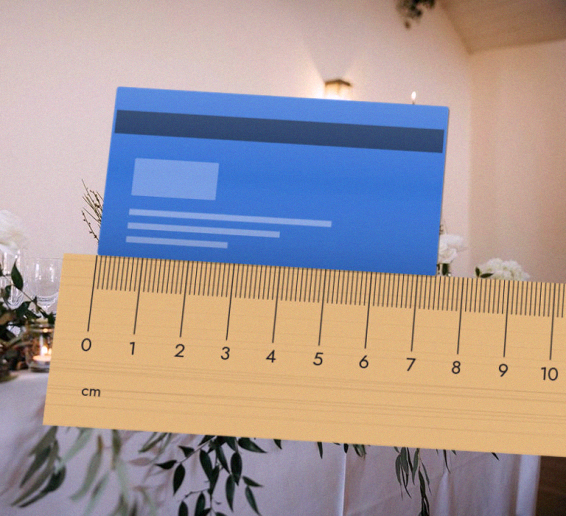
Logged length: 7.4cm
